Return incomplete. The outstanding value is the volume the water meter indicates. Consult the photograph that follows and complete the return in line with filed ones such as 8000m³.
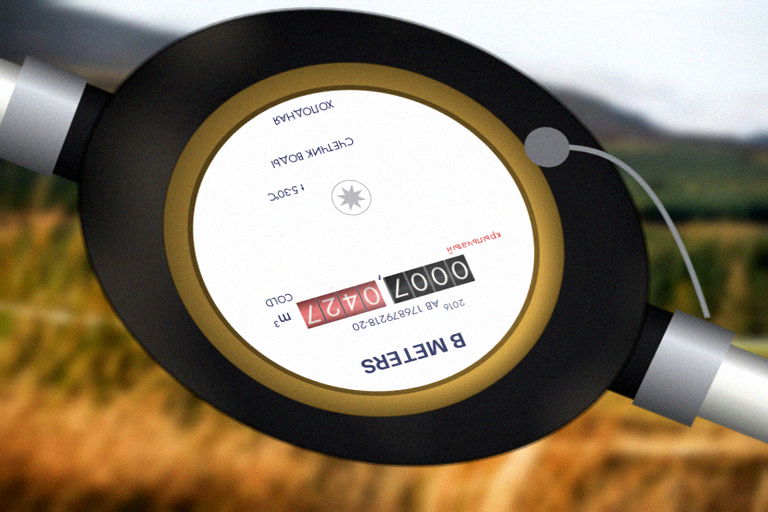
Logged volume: 7.0427m³
